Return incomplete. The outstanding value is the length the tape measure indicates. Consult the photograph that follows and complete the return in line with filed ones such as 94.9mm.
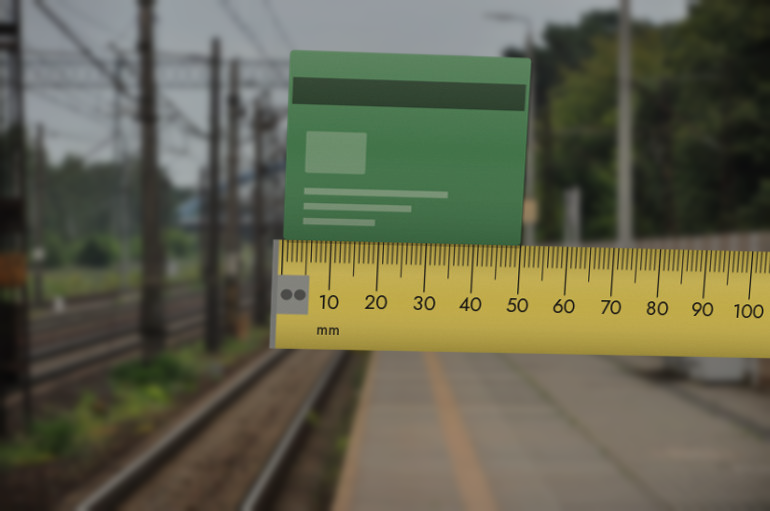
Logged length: 50mm
